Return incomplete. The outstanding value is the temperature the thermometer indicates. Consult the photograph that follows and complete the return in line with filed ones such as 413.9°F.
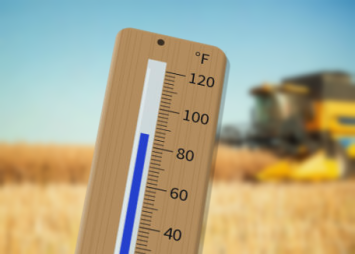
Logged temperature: 86°F
